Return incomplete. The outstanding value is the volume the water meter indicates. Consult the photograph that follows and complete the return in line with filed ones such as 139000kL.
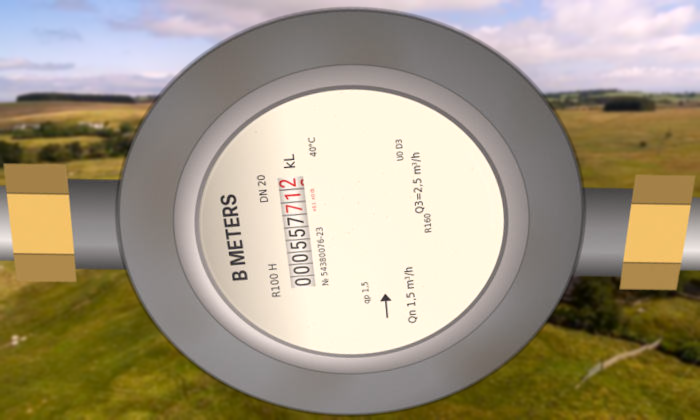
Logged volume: 557.712kL
